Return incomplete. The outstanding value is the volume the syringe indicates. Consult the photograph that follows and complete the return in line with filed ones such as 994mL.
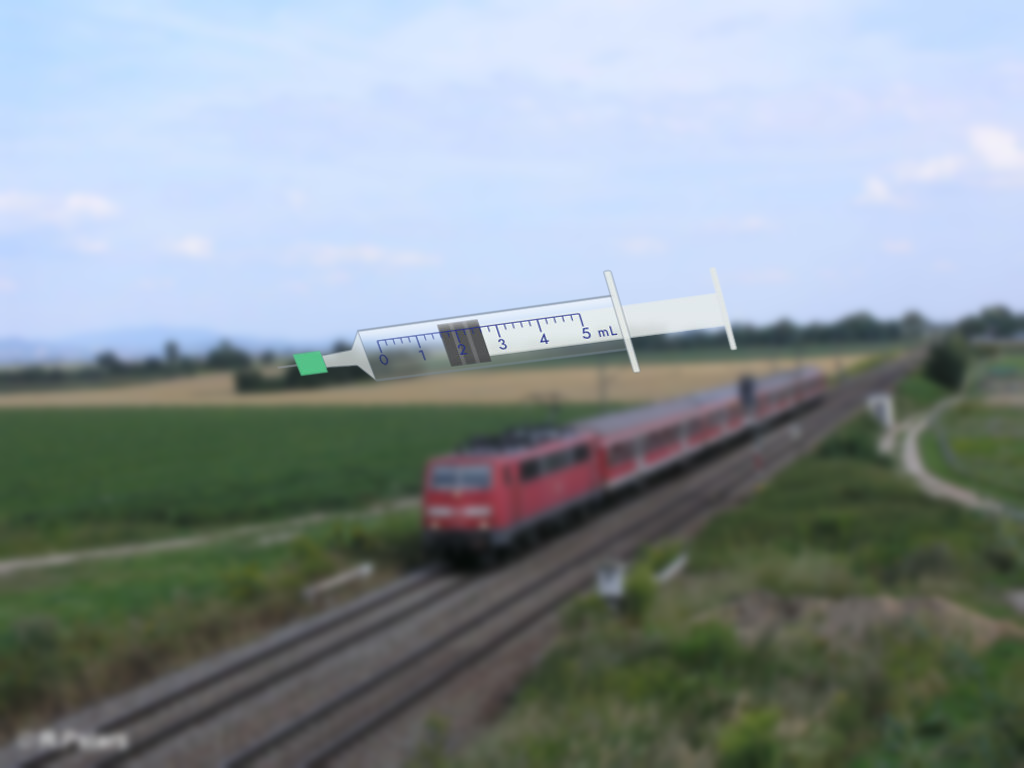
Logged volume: 1.6mL
